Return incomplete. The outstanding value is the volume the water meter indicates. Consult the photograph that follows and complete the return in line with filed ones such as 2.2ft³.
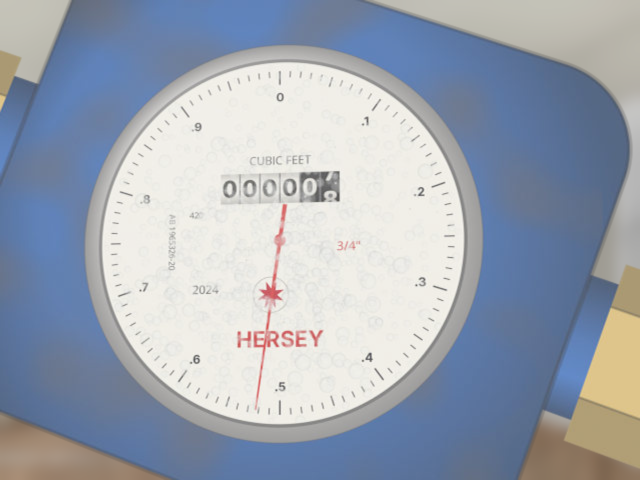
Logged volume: 7.52ft³
